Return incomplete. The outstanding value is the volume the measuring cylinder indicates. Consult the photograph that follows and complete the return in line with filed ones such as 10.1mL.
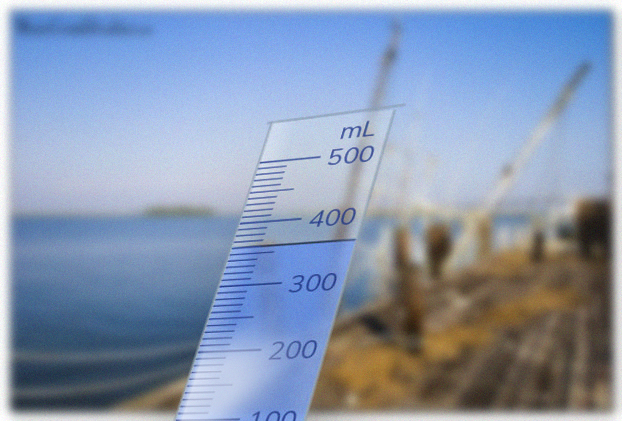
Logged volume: 360mL
